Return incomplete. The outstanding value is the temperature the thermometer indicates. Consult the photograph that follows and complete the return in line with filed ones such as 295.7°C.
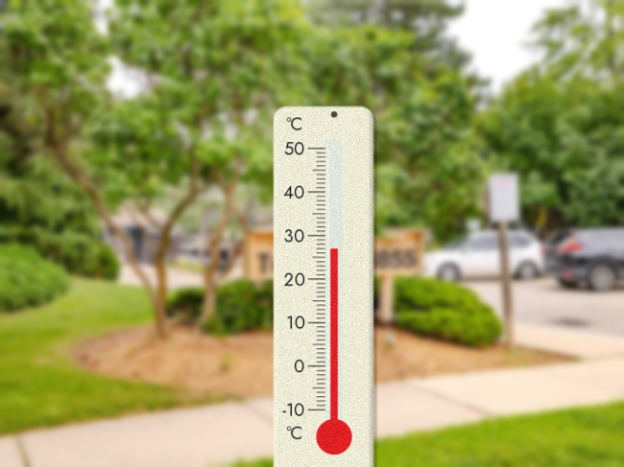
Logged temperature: 27°C
